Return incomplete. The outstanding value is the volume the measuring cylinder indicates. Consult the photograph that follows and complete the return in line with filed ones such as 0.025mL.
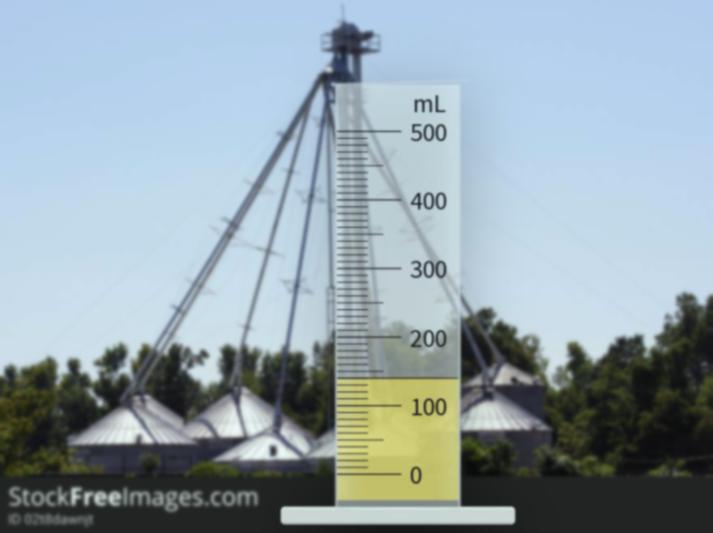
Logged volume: 140mL
